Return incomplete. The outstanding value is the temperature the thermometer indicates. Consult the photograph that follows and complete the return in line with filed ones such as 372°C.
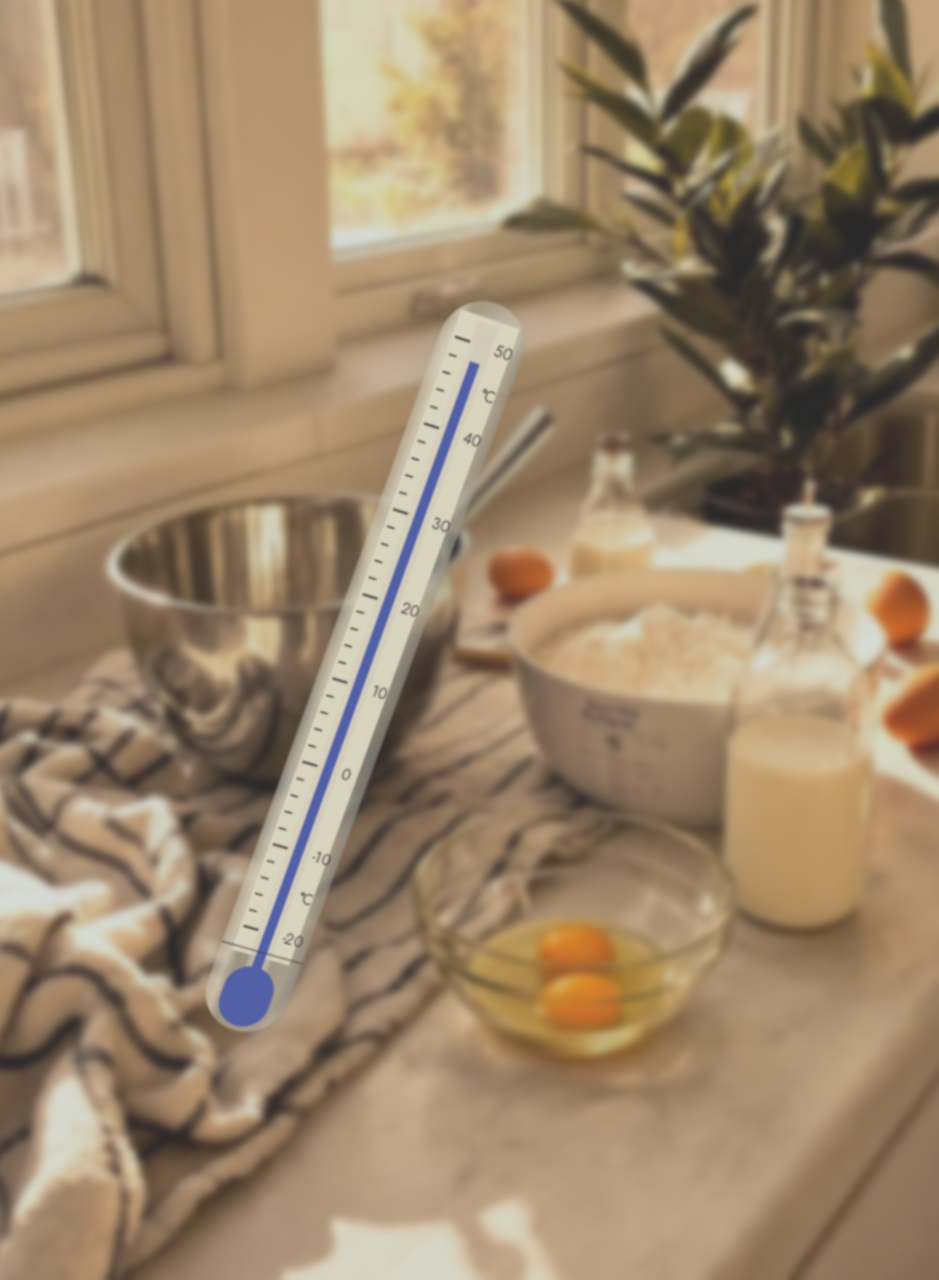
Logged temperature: 48°C
